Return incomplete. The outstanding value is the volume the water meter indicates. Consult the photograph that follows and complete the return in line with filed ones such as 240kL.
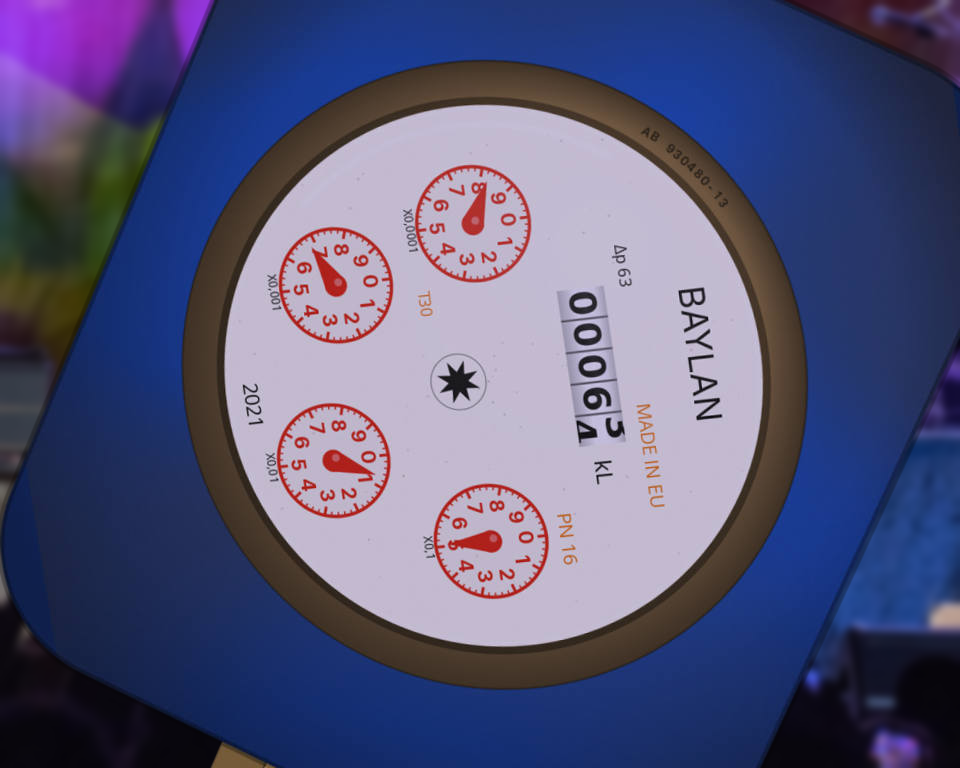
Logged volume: 63.5068kL
